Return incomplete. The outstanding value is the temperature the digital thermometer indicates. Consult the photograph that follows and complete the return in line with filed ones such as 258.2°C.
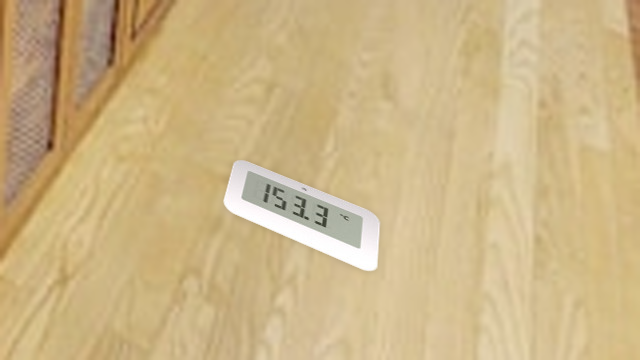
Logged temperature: 153.3°C
